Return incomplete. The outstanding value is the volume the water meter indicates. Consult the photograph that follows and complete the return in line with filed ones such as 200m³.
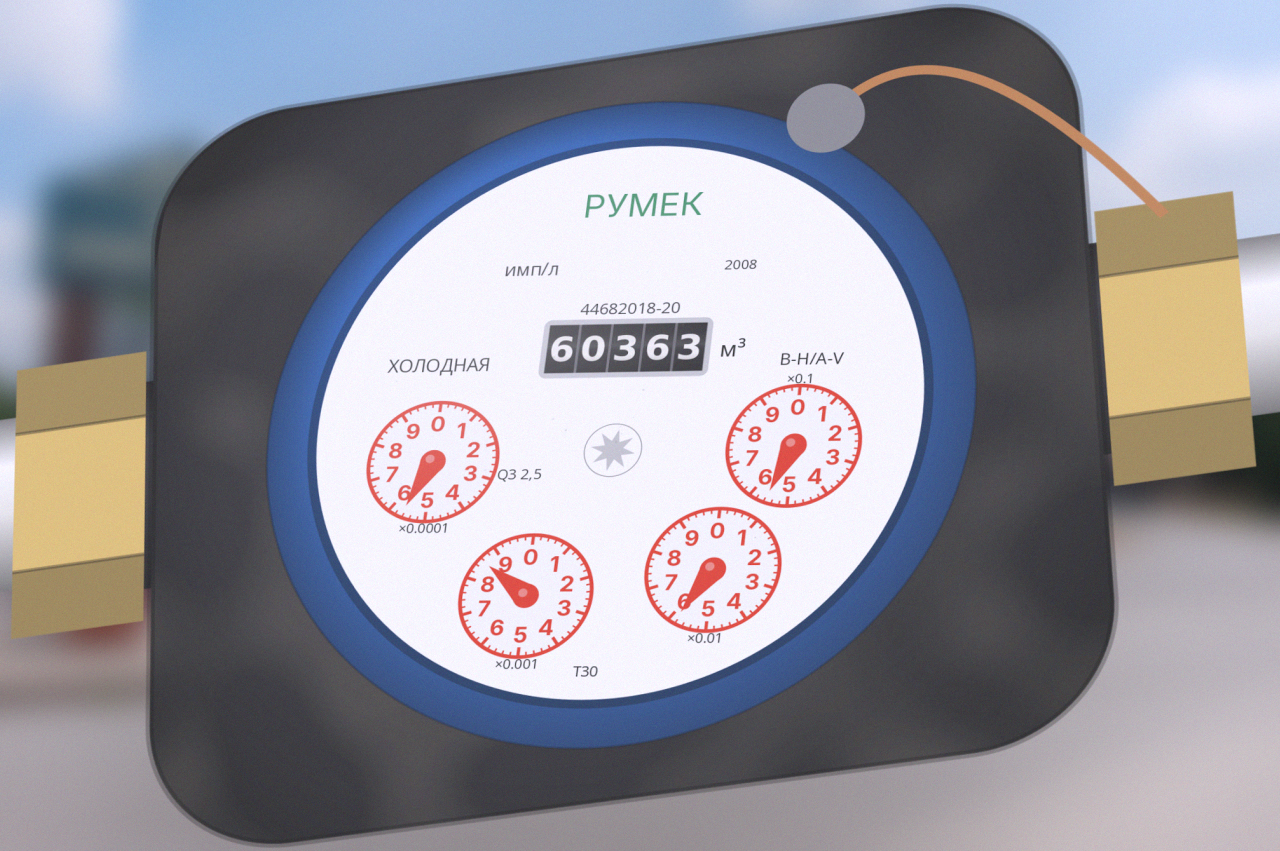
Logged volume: 60363.5585m³
